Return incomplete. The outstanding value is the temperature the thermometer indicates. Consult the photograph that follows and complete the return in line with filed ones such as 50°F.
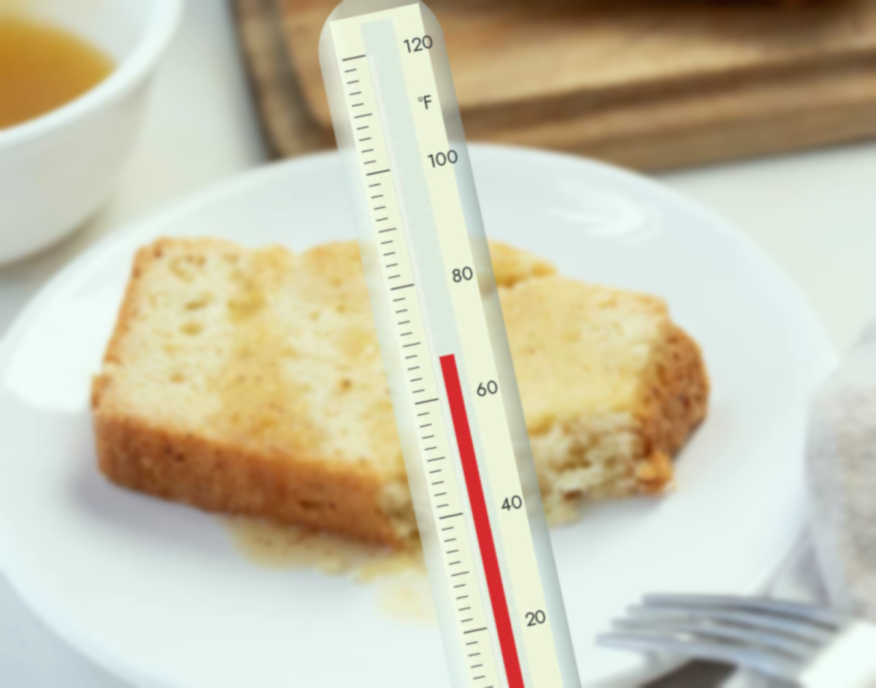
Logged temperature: 67°F
